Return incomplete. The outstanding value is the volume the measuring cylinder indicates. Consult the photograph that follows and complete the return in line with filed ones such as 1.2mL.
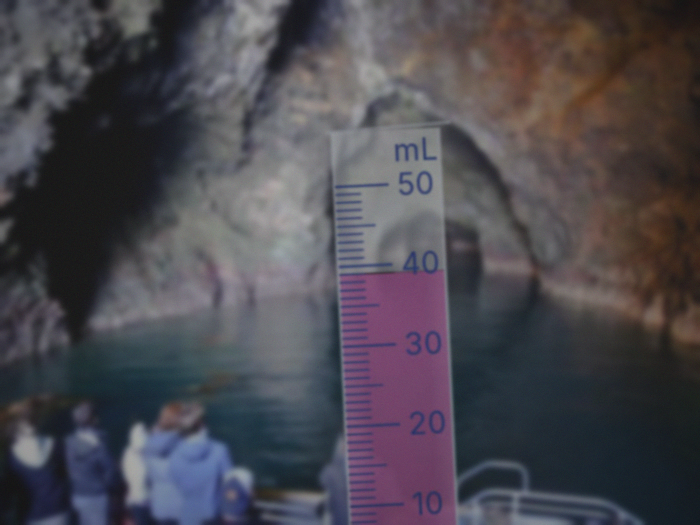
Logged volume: 39mL
